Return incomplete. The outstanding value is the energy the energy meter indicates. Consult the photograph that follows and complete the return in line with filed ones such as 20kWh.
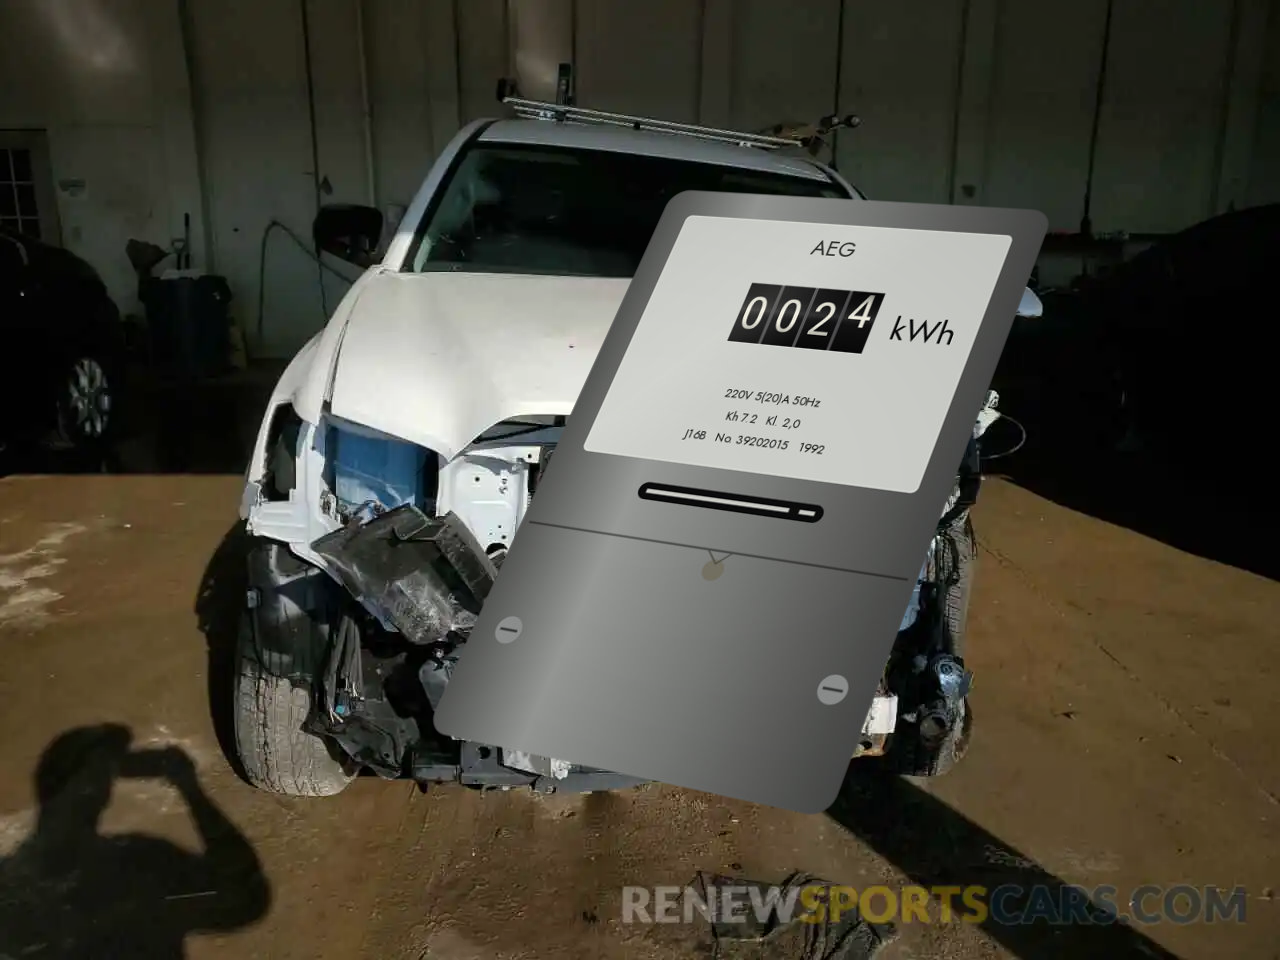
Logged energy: 24kWh
